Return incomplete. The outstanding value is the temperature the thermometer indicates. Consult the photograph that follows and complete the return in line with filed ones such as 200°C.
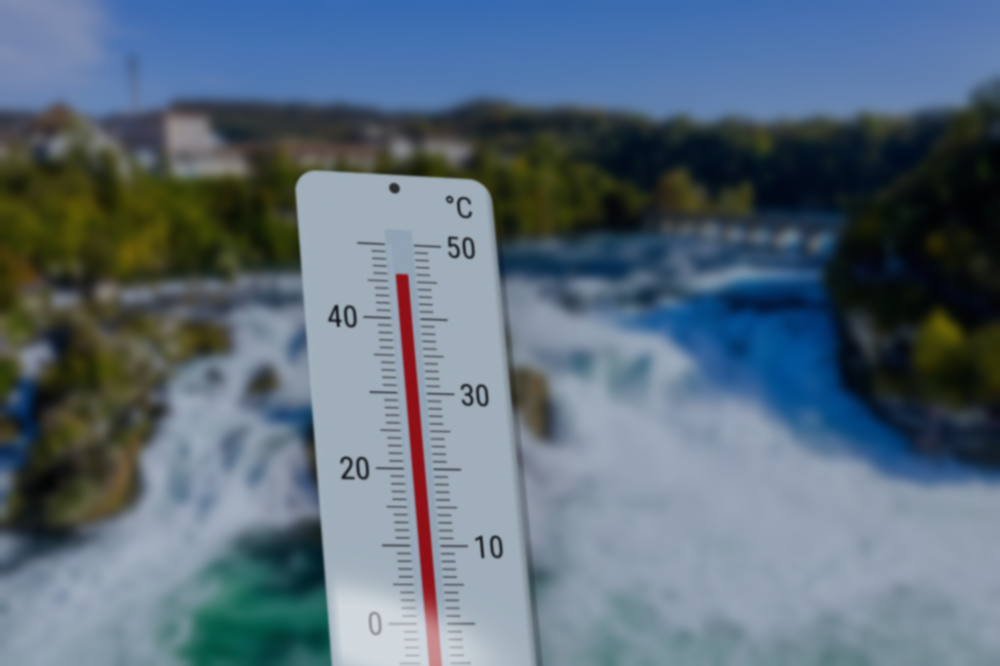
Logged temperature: 46°C
